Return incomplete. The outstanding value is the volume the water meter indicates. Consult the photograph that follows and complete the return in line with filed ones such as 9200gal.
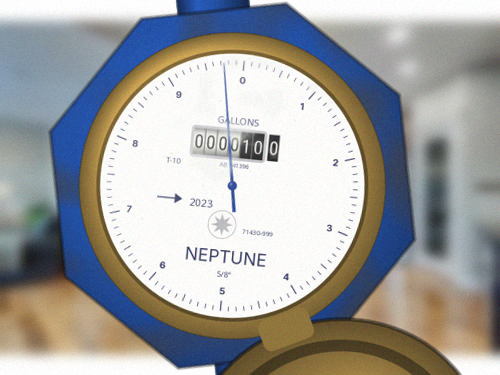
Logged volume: 99.7gal
